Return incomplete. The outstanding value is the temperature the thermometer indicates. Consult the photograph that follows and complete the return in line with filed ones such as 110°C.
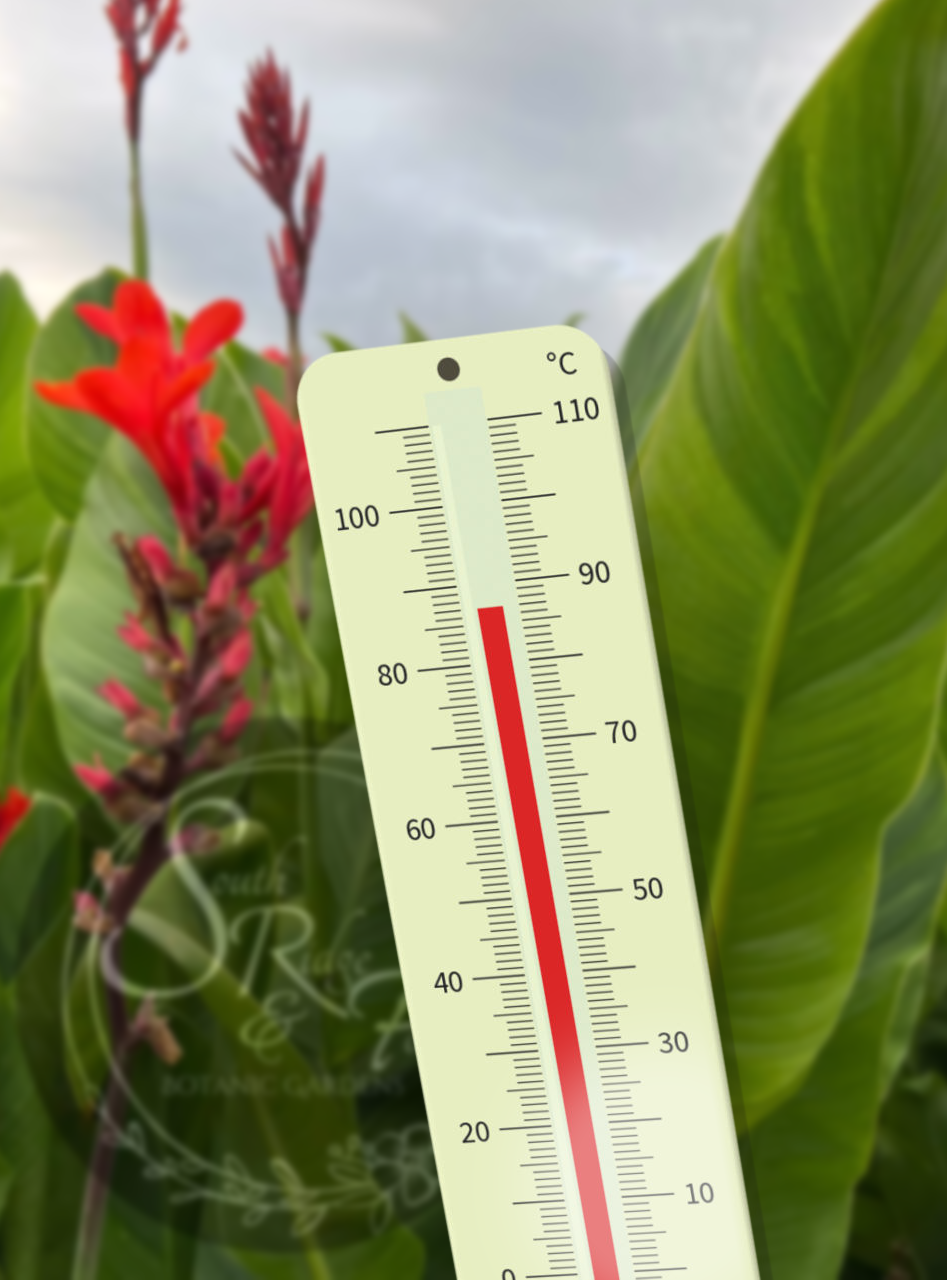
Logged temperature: 87°C
